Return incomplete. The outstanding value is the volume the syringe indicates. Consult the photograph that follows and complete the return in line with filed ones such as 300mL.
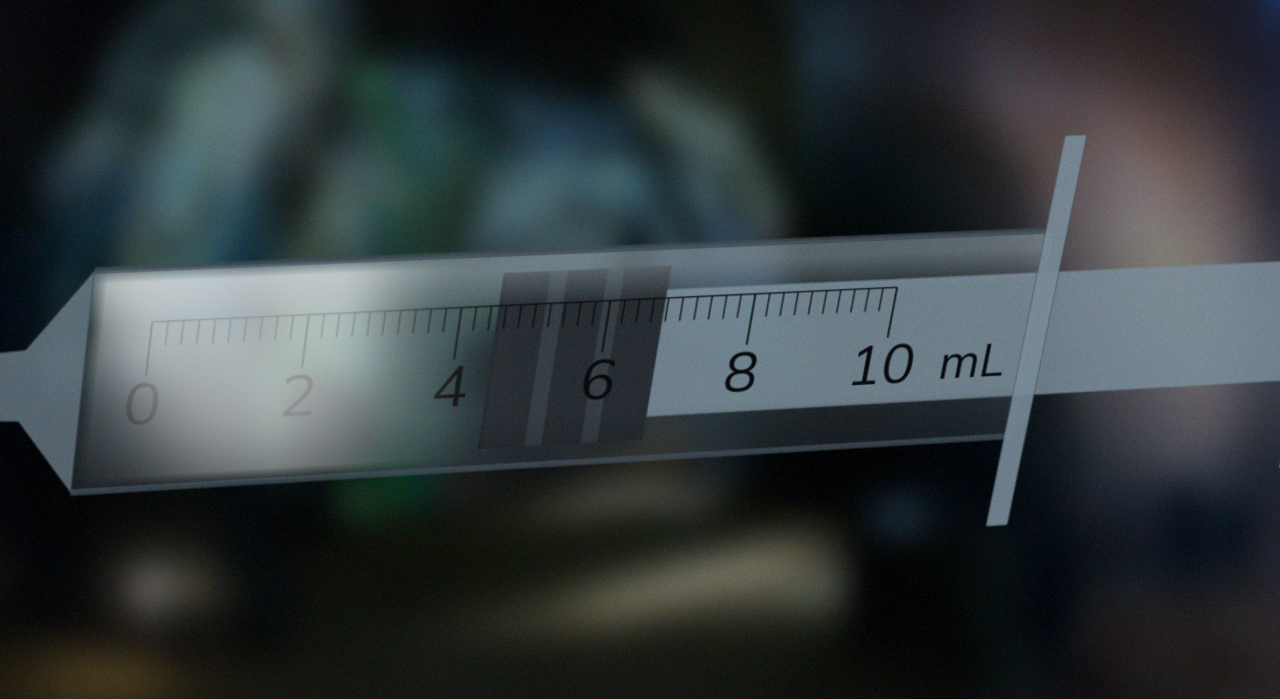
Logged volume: 4.5mL
